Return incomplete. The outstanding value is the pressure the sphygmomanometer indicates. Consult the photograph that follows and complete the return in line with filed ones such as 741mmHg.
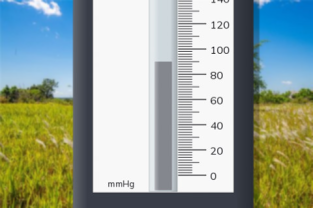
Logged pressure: 90mmHg
